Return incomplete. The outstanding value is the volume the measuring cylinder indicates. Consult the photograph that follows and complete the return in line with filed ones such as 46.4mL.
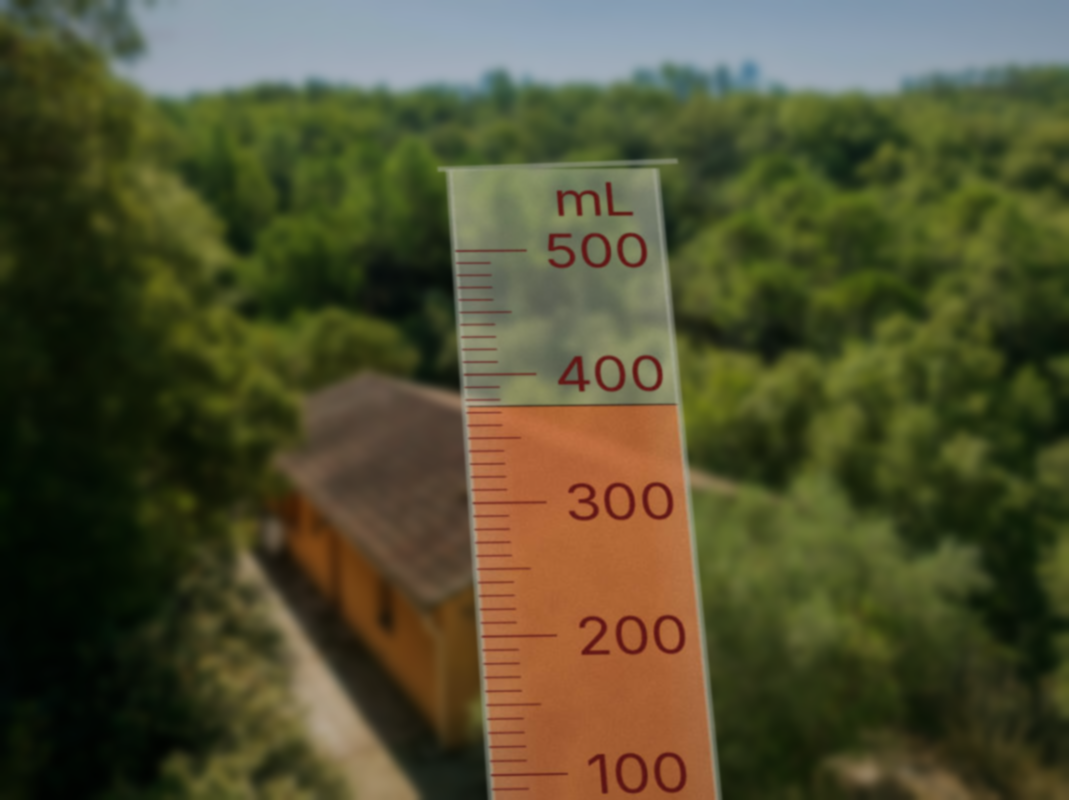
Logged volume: 375mL
